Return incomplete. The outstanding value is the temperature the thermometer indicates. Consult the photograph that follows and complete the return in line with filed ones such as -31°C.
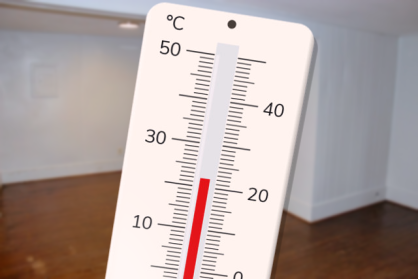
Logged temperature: 22°C
